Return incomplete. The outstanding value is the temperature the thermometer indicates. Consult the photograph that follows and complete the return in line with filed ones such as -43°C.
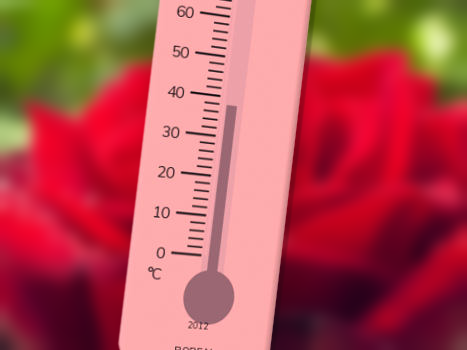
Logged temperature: 38°C
